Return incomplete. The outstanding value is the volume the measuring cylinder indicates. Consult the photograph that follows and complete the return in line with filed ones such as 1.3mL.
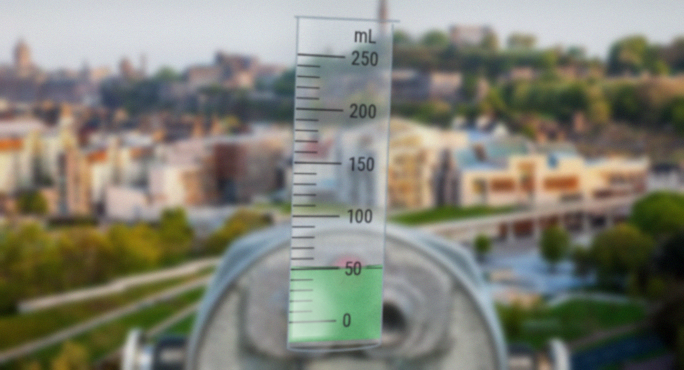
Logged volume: 50mL
